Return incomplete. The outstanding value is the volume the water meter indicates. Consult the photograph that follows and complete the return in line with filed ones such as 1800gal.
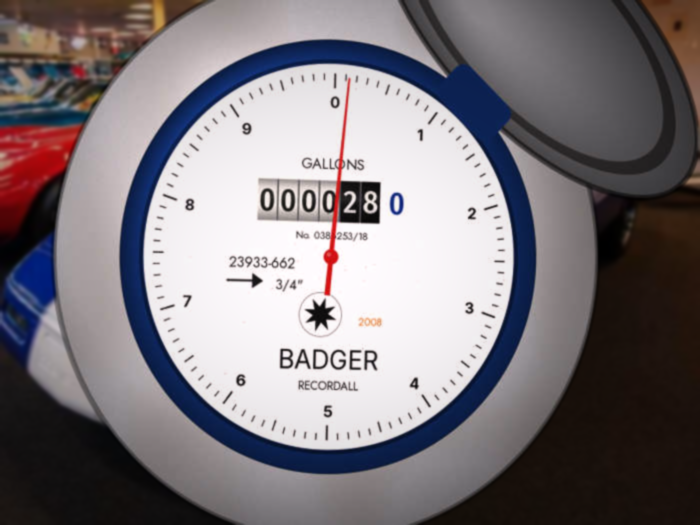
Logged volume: 280.1gal
